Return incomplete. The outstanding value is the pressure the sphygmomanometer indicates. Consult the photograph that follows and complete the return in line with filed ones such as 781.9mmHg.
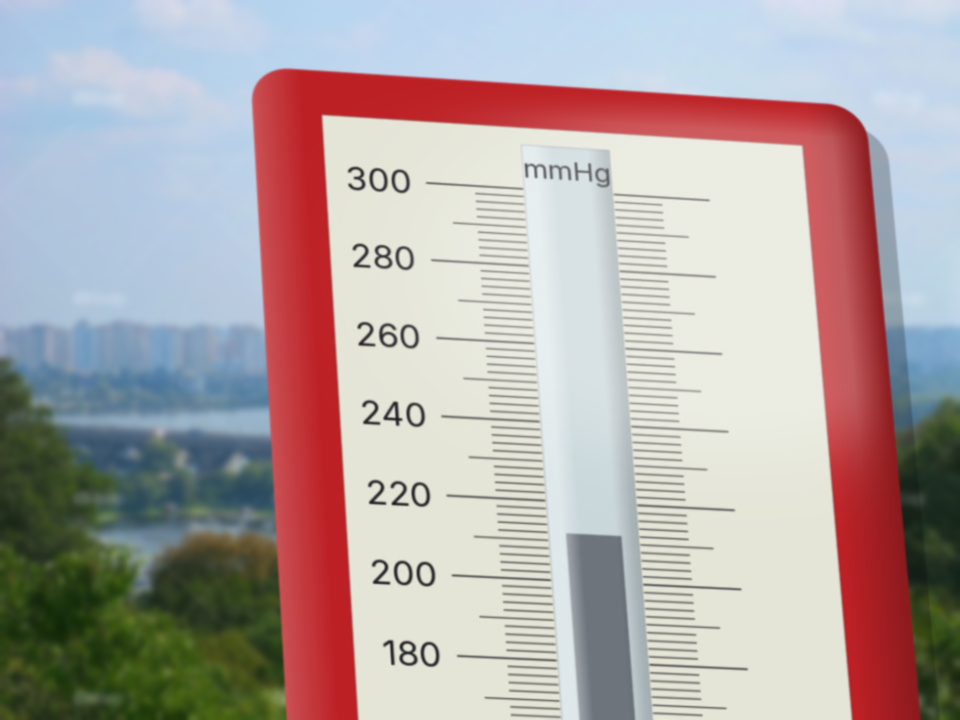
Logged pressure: 212mmHg
